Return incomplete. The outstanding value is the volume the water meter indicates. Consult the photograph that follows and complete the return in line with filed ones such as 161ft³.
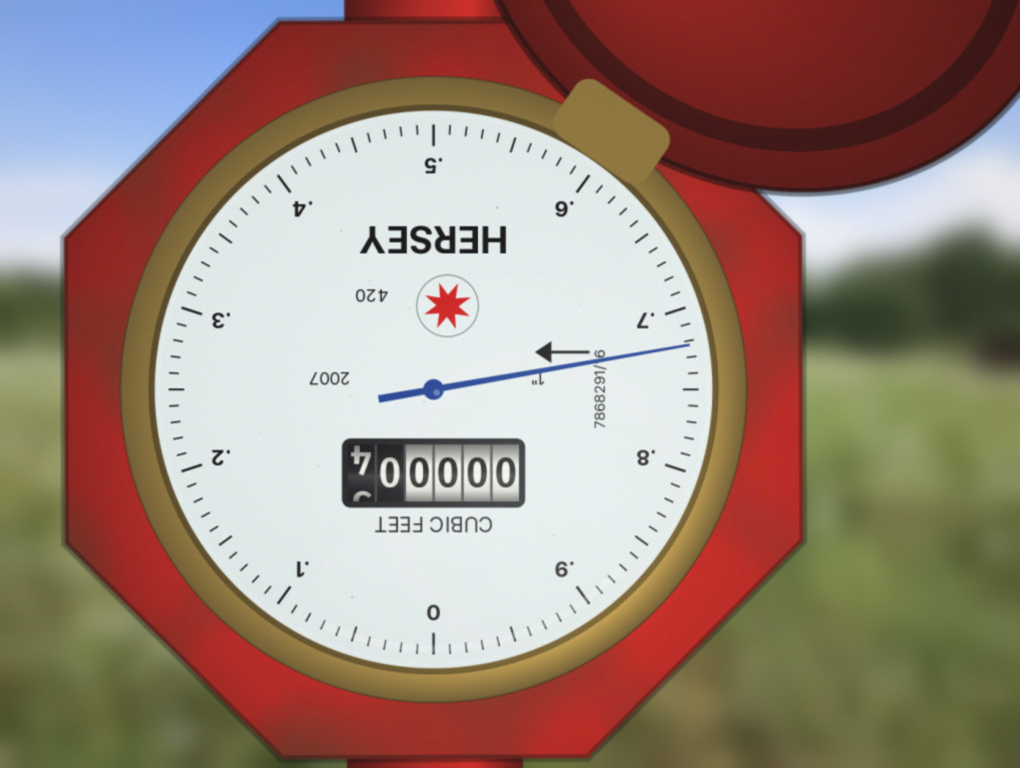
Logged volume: 3.72ft³
